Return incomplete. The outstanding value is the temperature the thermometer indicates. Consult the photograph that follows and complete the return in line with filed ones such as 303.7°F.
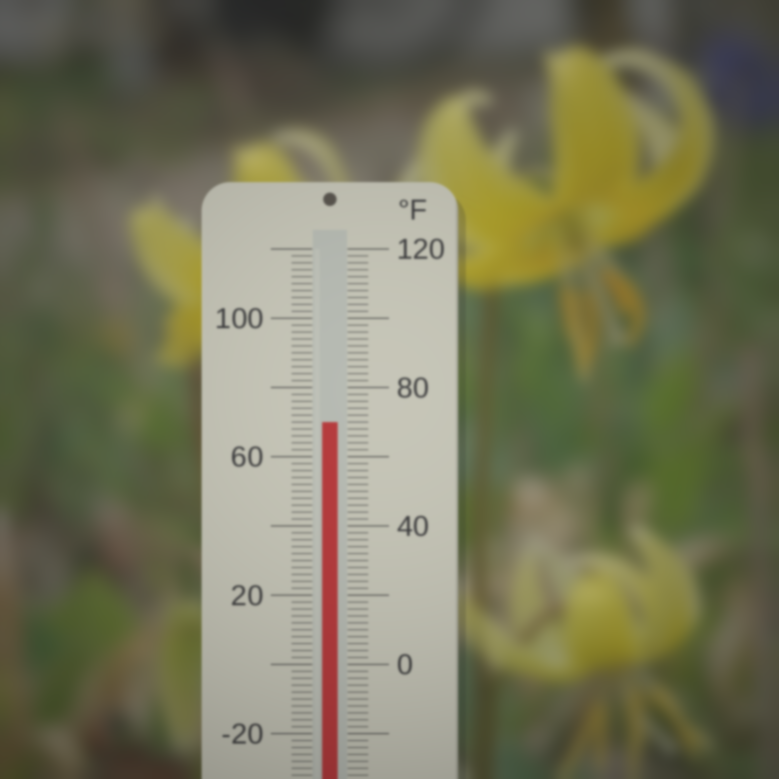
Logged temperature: 70°F
